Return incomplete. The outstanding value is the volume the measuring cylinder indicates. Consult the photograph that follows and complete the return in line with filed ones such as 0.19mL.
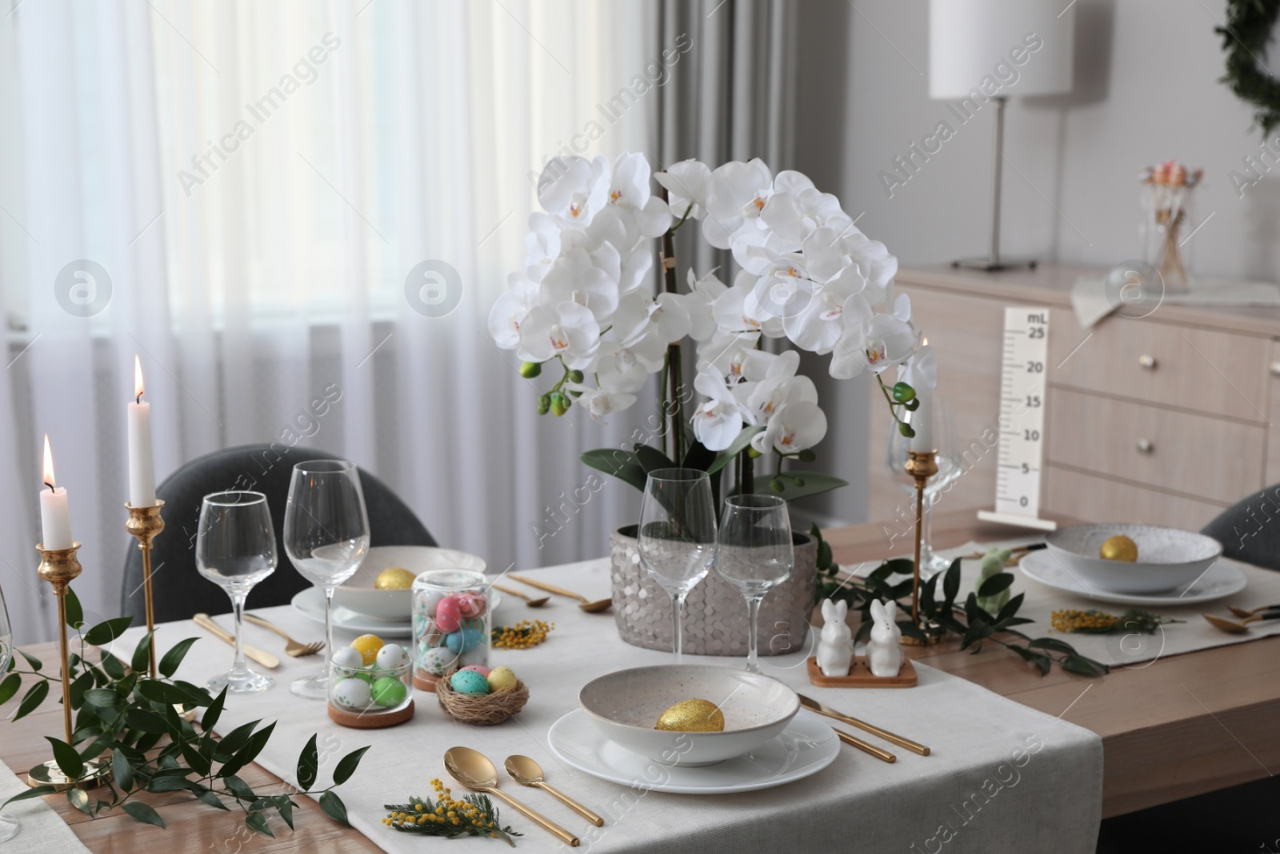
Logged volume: 5mL
